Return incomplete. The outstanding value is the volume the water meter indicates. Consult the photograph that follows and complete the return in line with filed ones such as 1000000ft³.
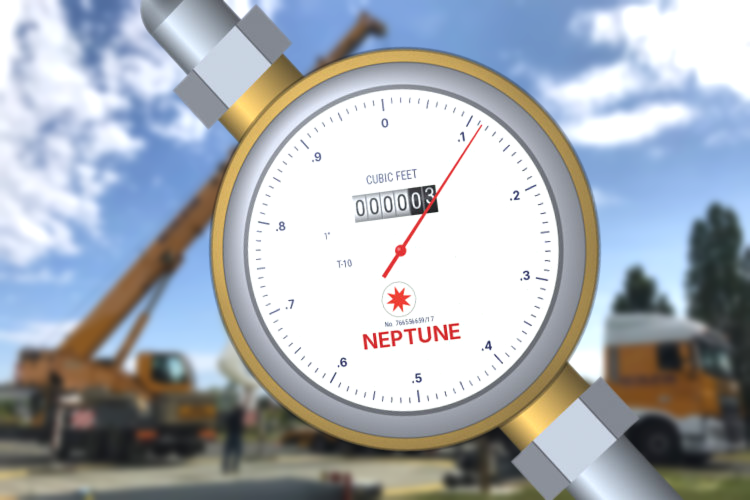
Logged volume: 3.11ft³
